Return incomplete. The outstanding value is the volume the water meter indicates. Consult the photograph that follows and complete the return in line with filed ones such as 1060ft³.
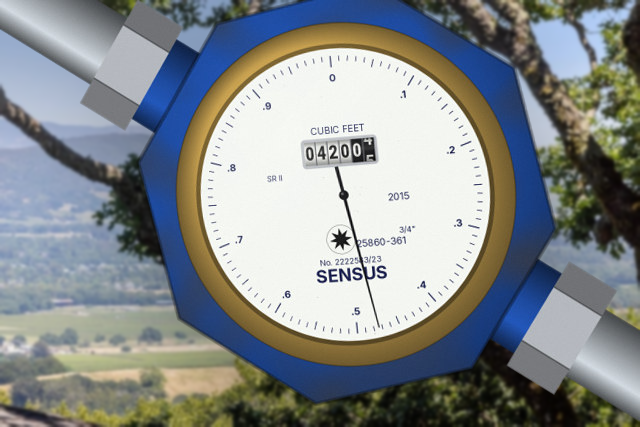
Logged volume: 42004.47ft³
